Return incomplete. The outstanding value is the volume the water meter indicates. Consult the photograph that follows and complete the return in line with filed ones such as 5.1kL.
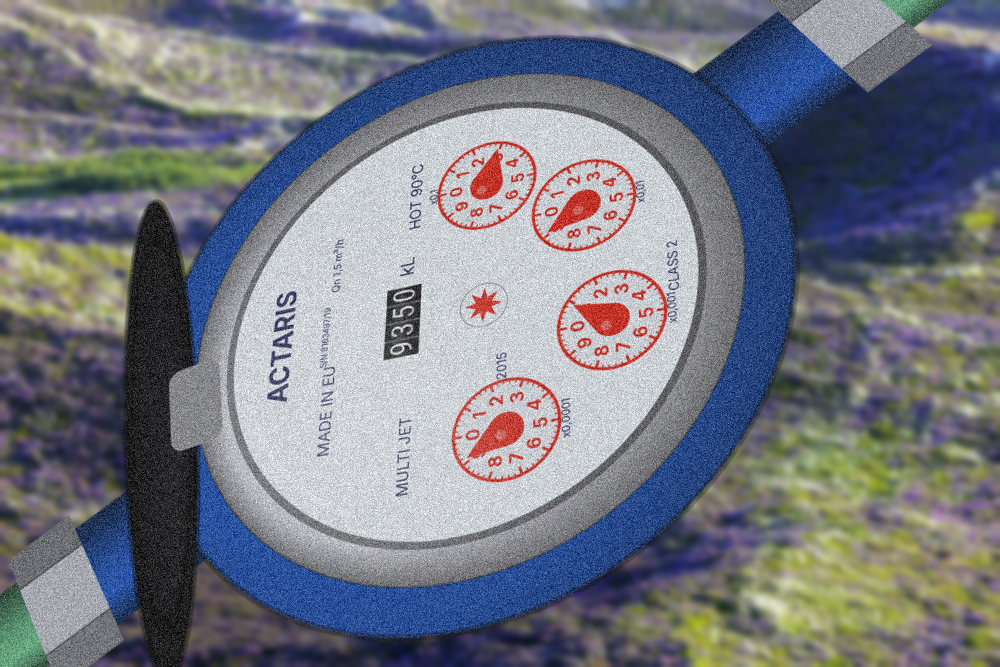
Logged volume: 9350.2909kL
